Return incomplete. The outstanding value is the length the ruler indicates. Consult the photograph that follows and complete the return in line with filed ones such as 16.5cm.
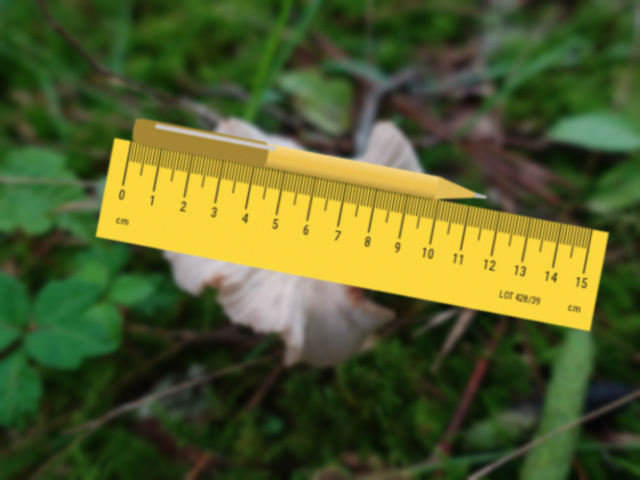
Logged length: 11.5cm
